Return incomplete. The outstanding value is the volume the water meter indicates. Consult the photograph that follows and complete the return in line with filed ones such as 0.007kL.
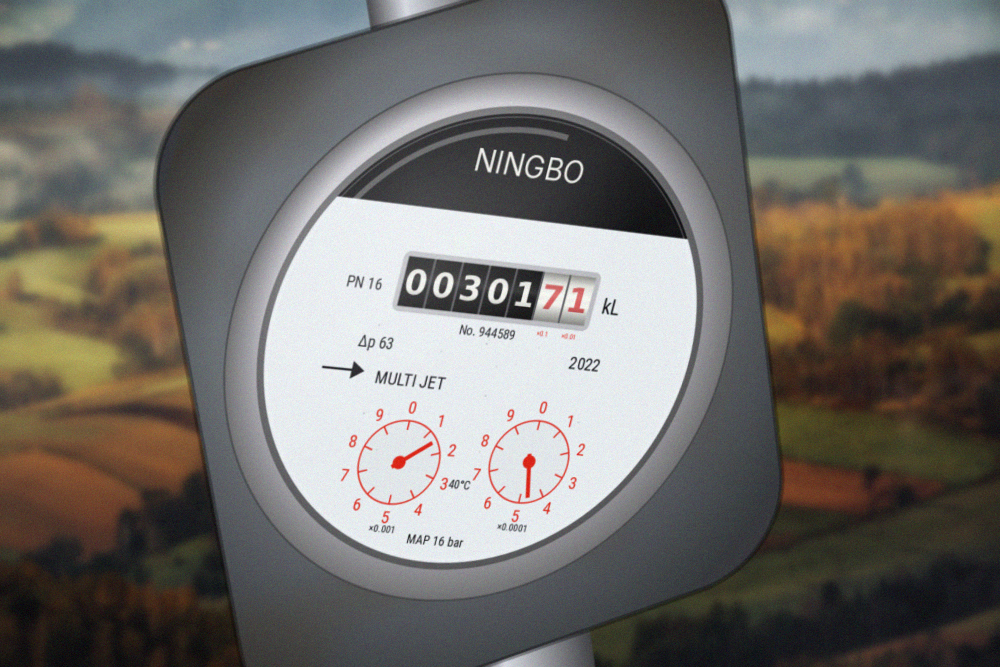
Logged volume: 301.7114kL
